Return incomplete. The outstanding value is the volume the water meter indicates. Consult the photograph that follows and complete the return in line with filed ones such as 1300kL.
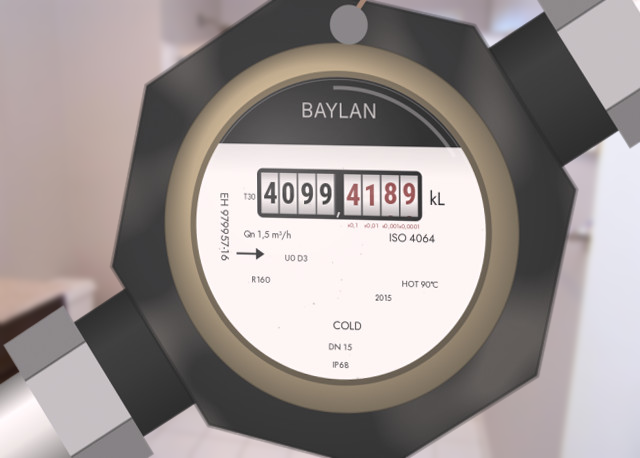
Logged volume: 4099.4189kL
